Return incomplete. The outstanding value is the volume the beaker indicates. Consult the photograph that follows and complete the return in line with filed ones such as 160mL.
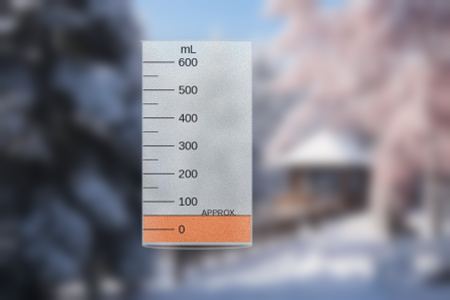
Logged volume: 50mL
